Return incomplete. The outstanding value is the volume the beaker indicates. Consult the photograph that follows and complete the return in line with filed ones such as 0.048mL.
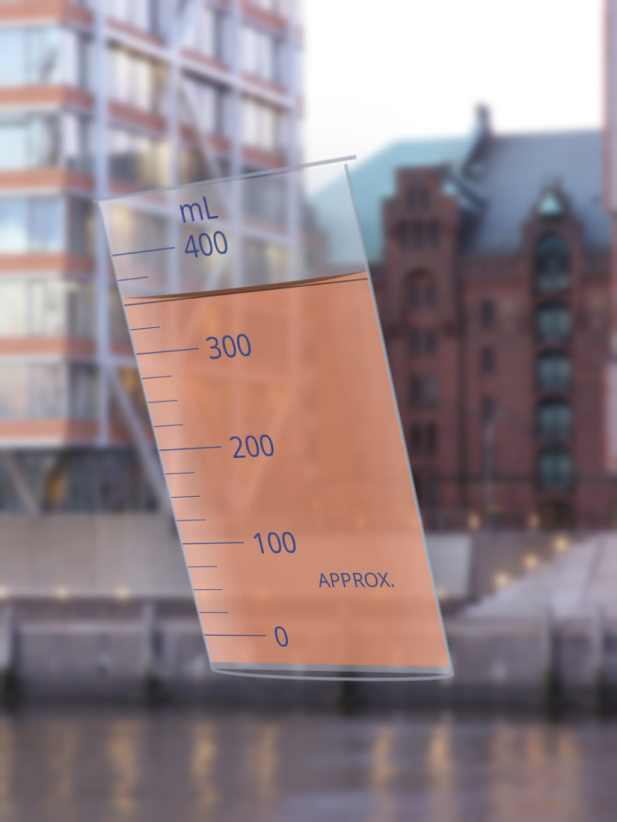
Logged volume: 350mL
